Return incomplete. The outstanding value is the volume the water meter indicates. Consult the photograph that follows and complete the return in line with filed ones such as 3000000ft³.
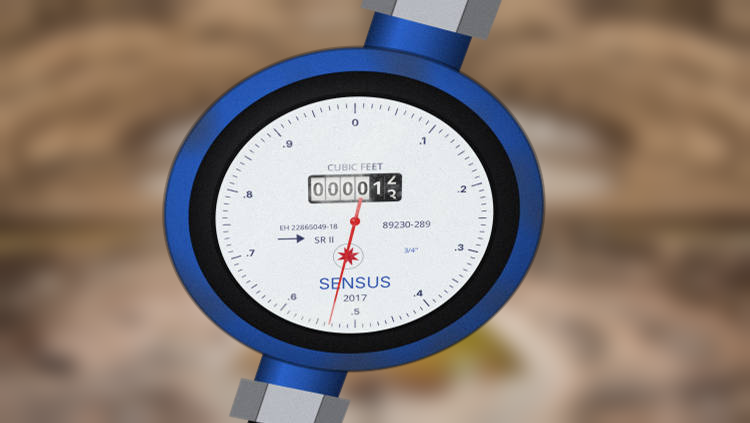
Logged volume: 12.53ft³
